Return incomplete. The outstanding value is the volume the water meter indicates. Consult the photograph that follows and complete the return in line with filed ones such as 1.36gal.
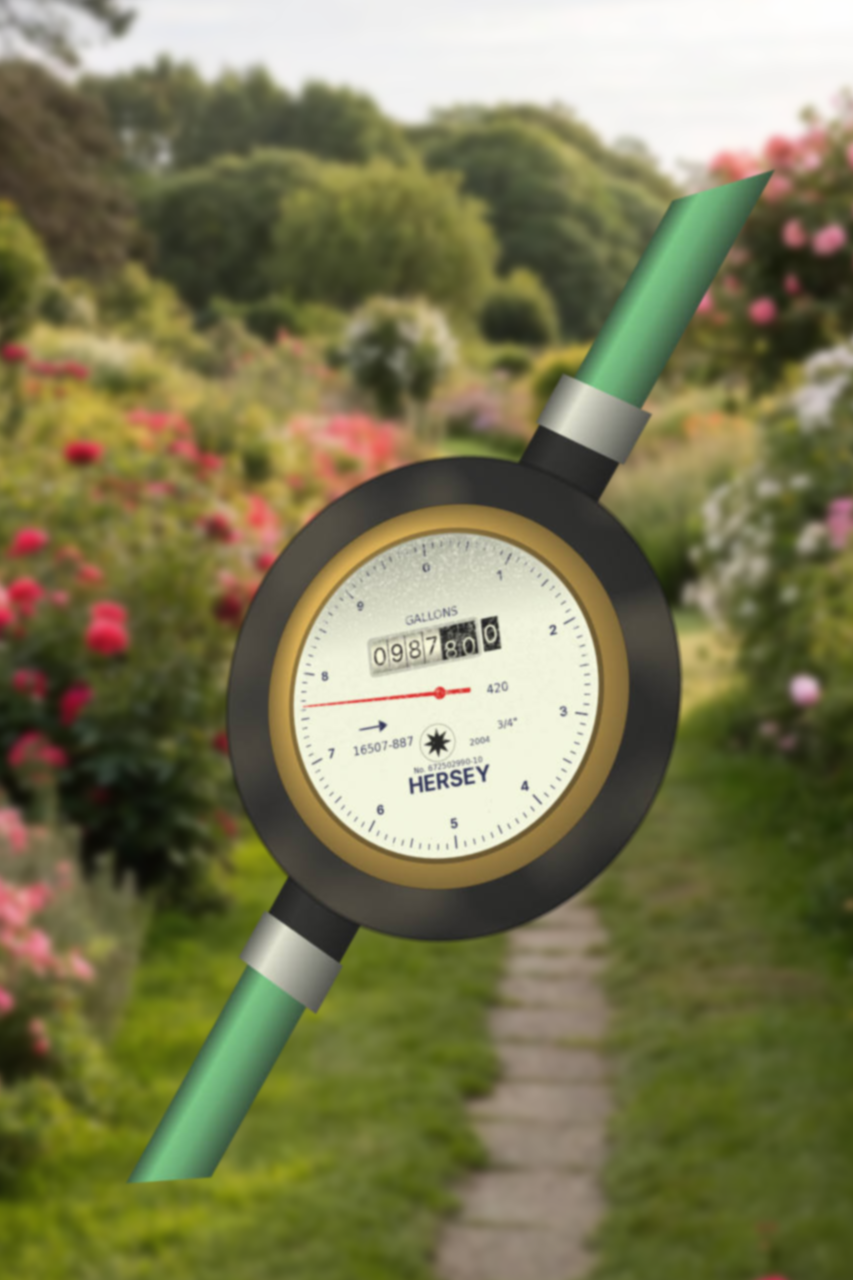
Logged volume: 987797.6gal
